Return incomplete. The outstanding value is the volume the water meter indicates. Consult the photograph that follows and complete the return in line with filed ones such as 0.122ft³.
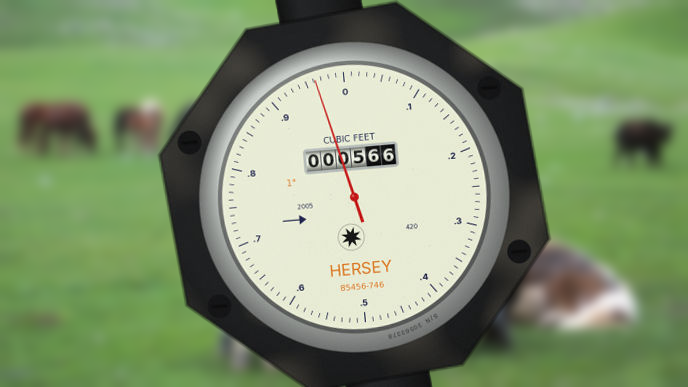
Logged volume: 565.96ft³
